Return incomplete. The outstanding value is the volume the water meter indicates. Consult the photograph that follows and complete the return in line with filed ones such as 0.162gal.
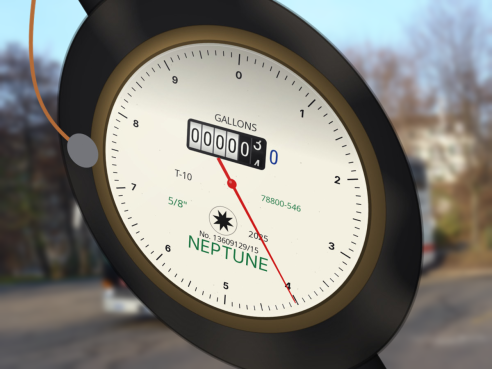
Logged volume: 34.0gal
